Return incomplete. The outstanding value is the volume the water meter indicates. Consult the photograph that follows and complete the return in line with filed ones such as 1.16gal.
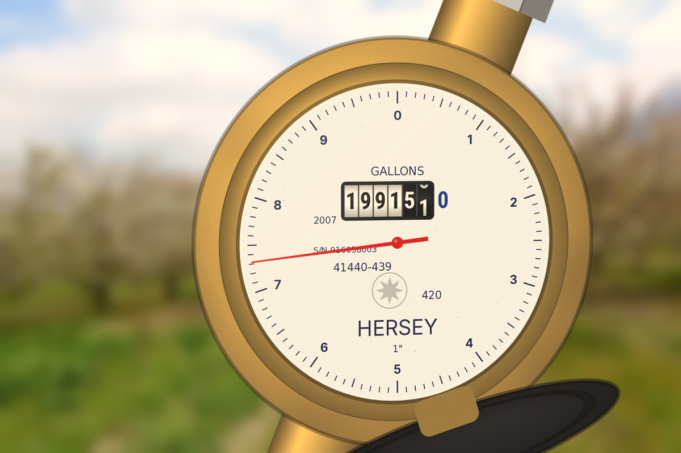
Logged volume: 1991507.3gal
